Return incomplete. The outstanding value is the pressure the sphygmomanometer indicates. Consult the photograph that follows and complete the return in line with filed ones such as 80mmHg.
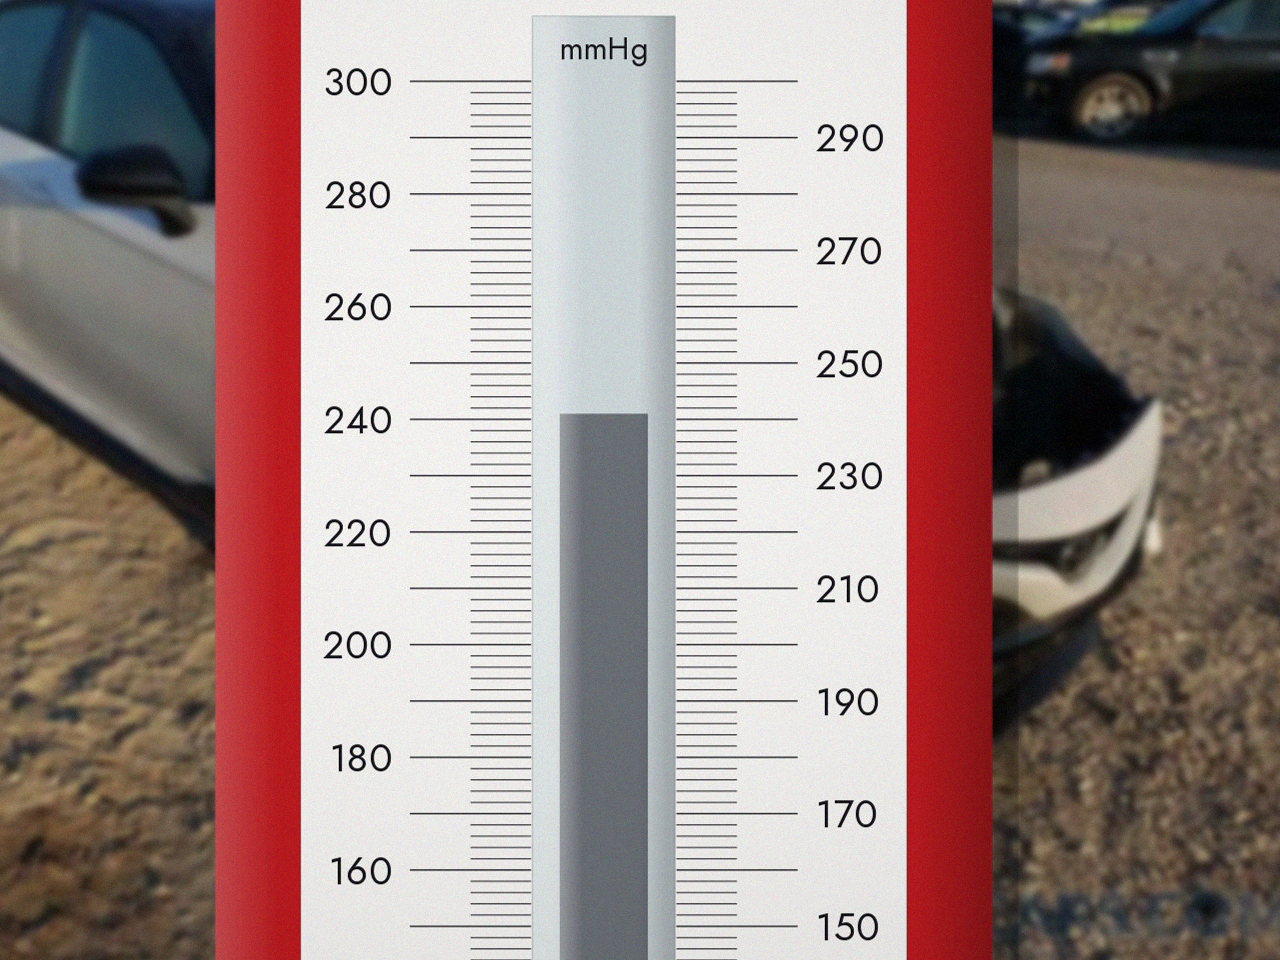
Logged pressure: 241mmHg
